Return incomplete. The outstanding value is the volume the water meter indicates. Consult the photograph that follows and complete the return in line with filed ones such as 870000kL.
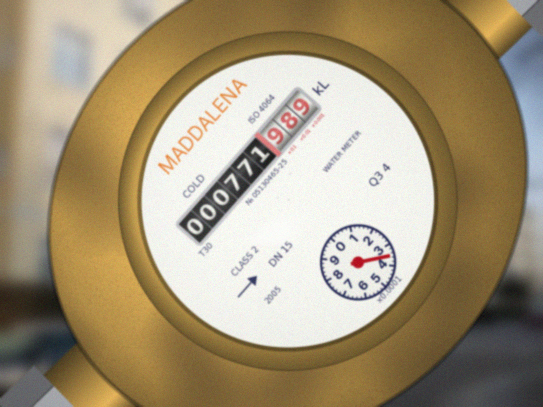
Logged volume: 771.9893kL
